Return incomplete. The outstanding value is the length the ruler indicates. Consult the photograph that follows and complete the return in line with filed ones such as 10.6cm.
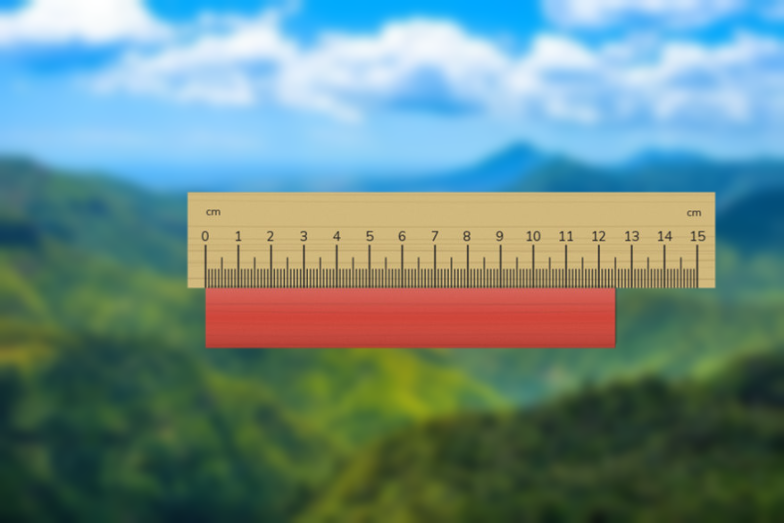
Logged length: 12.5cm
